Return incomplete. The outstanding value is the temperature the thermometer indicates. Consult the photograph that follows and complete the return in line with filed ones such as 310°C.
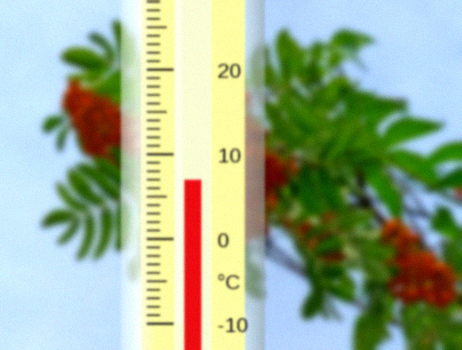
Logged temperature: 7°C
